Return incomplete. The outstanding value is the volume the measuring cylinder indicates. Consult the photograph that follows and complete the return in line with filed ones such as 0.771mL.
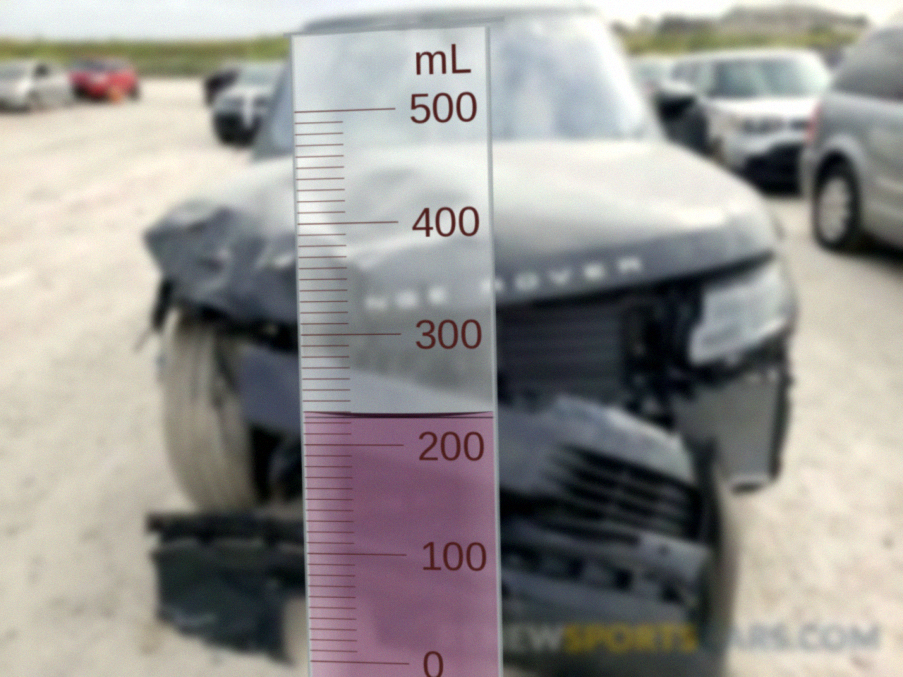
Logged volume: 225mL
